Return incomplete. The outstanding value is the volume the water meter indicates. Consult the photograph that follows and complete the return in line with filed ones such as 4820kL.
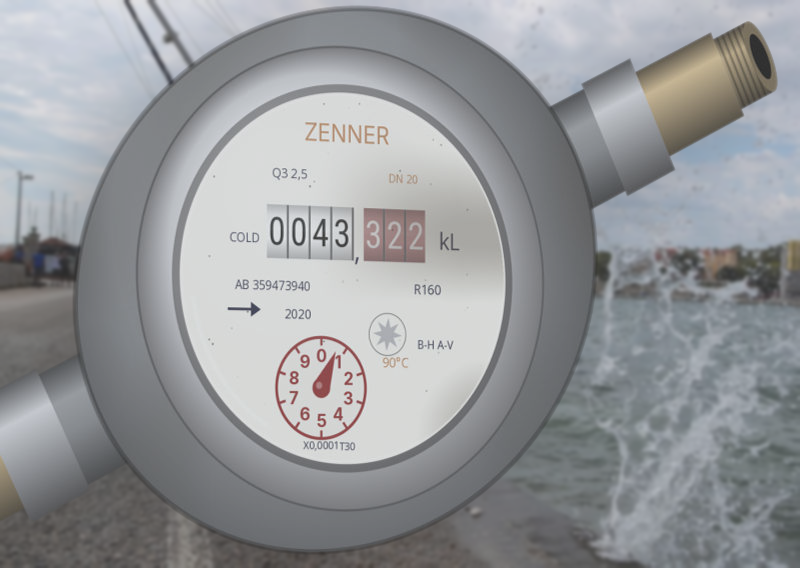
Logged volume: 43.3220kL
